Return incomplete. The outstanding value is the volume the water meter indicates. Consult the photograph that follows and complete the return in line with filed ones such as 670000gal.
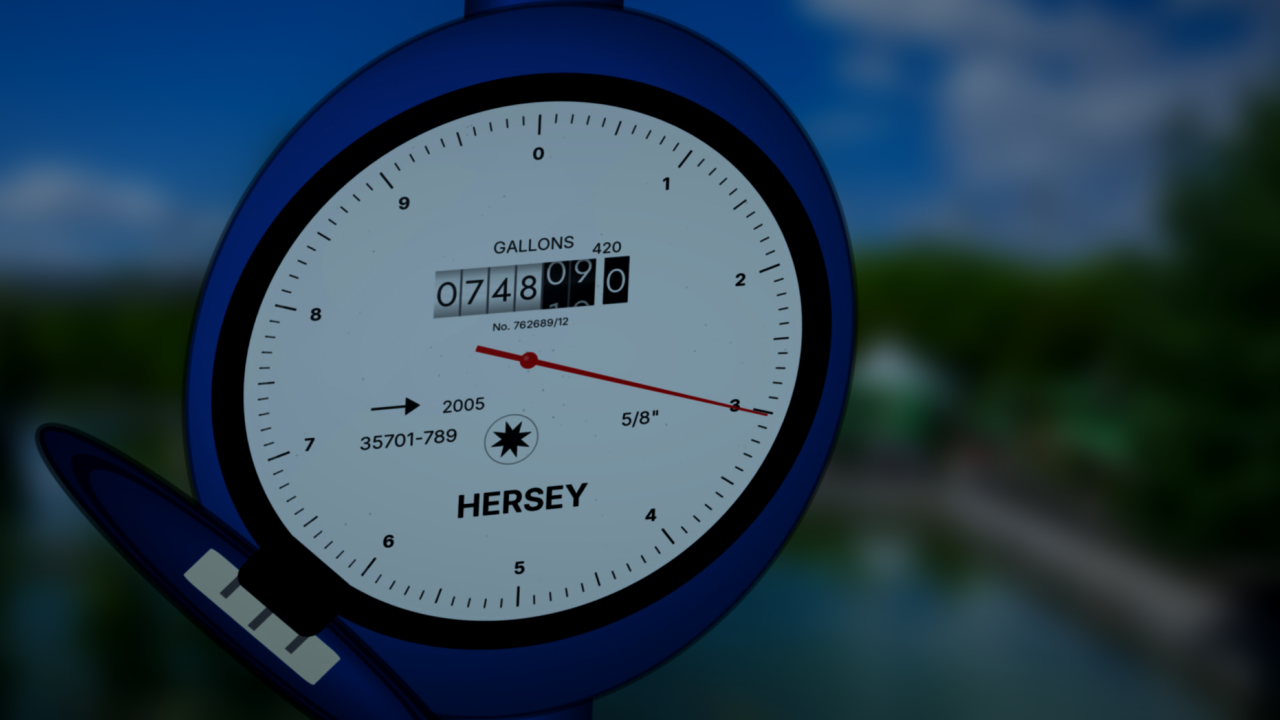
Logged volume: 748093.0gal
